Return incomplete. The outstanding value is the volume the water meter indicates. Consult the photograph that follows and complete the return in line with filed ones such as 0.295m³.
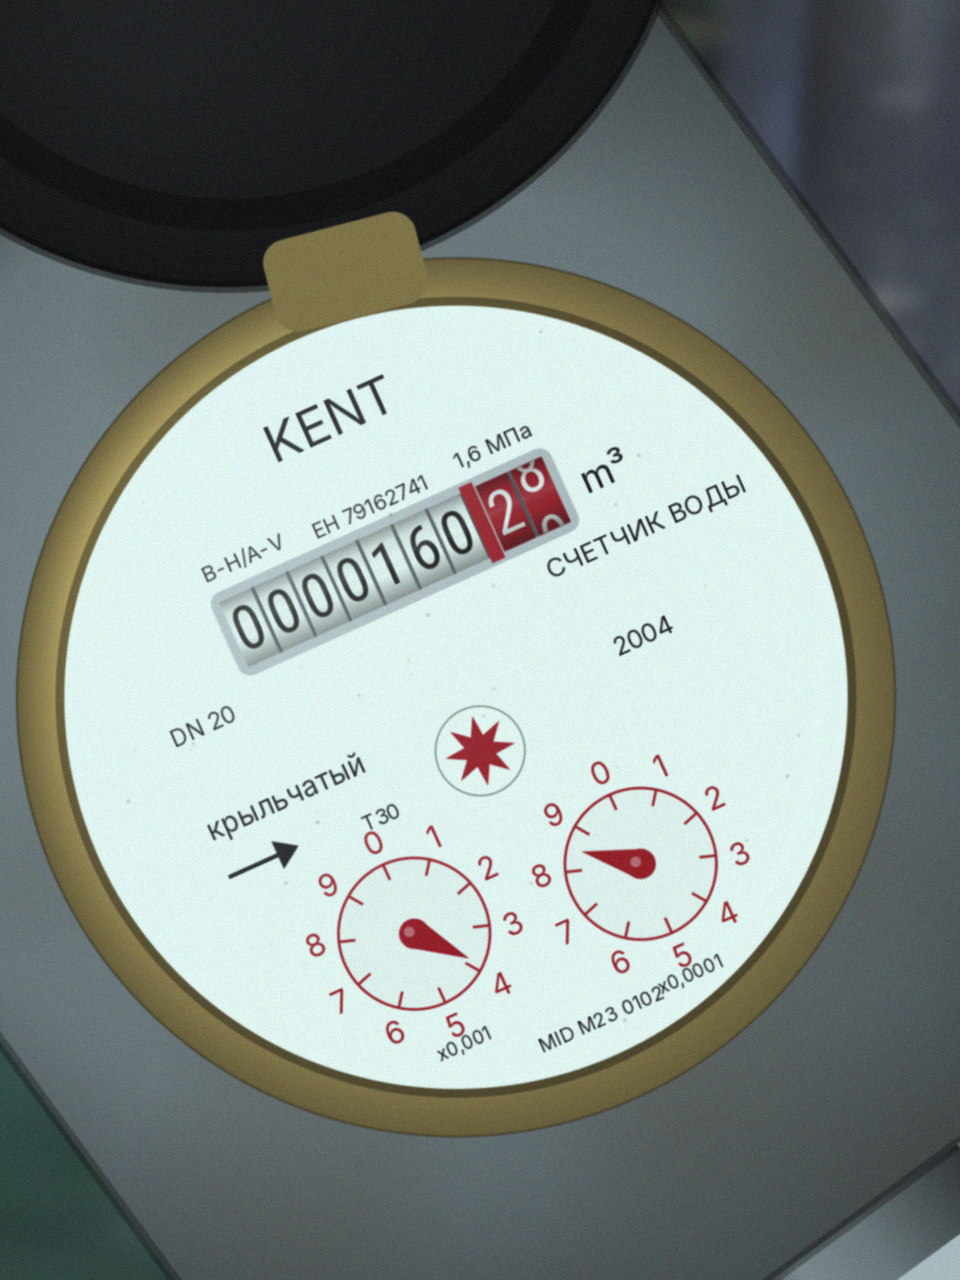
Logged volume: 160.2838m³
